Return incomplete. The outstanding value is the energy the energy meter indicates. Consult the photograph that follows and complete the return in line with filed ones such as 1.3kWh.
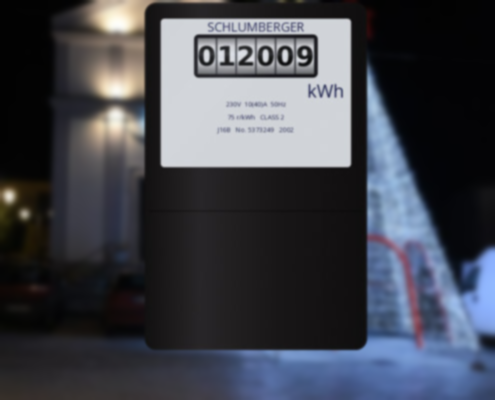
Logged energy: 12009kWh
